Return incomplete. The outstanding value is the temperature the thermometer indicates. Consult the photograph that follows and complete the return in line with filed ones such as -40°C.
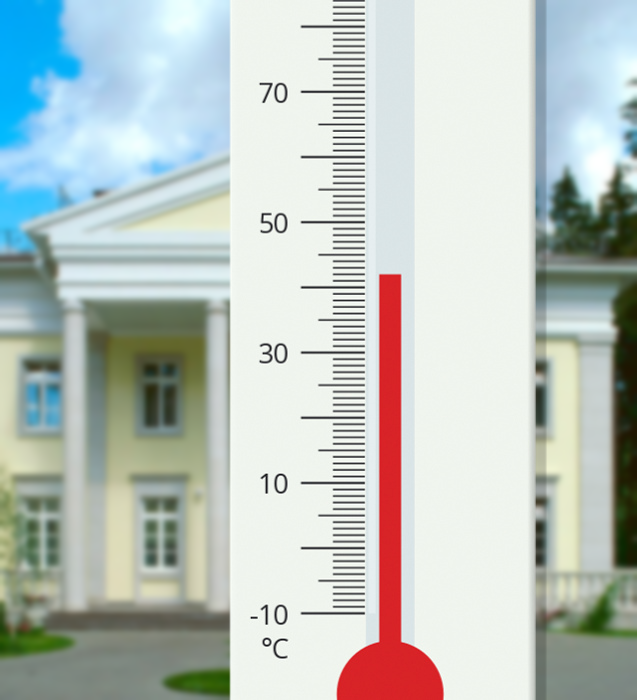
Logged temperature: 42°C
